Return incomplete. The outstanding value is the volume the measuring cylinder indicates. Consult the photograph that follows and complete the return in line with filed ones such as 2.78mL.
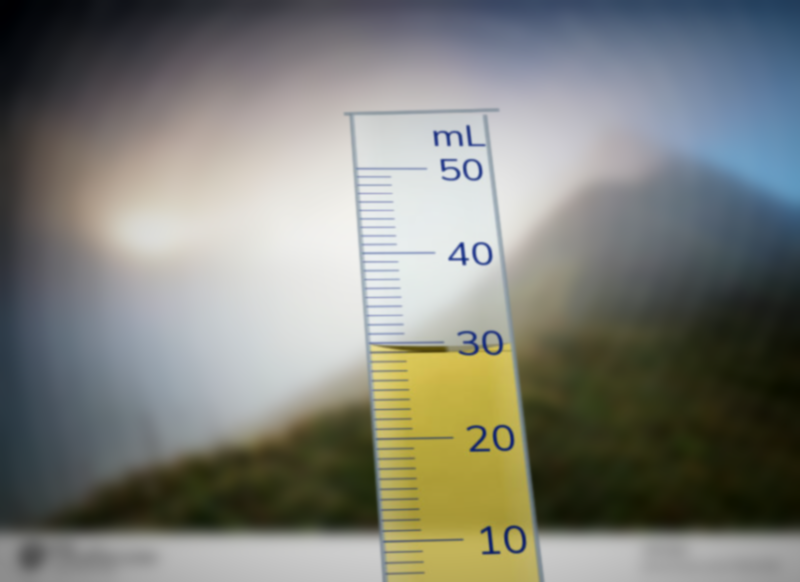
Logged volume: 29mL
